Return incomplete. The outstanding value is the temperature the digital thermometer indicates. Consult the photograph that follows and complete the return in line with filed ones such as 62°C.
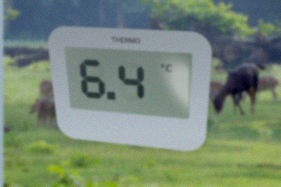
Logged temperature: 6.4°C
